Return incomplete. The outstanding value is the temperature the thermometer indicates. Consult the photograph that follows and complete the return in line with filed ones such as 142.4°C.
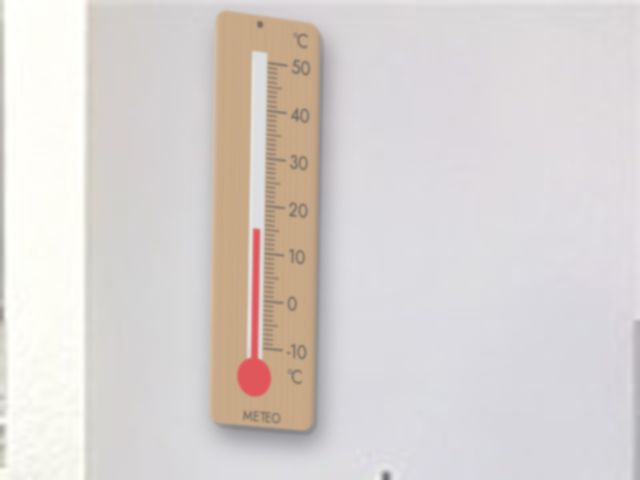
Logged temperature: 15°C
